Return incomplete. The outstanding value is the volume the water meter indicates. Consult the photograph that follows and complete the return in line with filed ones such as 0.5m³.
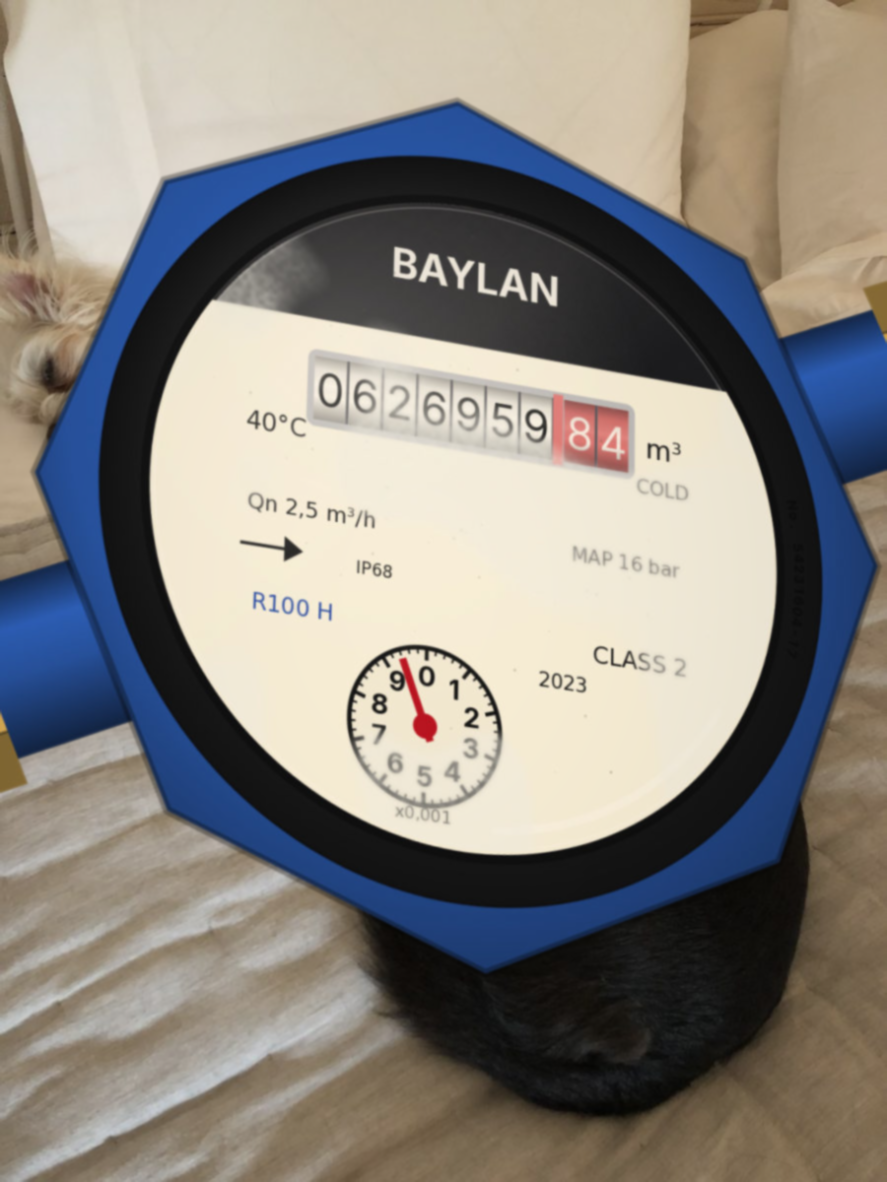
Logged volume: 626959.839m³
